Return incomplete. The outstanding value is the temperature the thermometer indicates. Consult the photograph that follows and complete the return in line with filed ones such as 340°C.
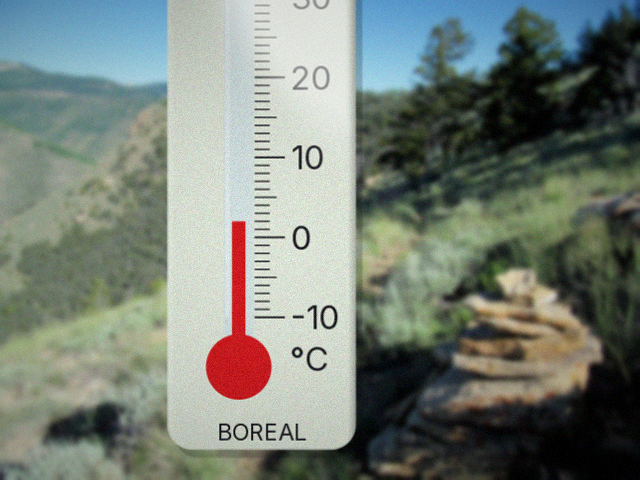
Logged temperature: 2°C
